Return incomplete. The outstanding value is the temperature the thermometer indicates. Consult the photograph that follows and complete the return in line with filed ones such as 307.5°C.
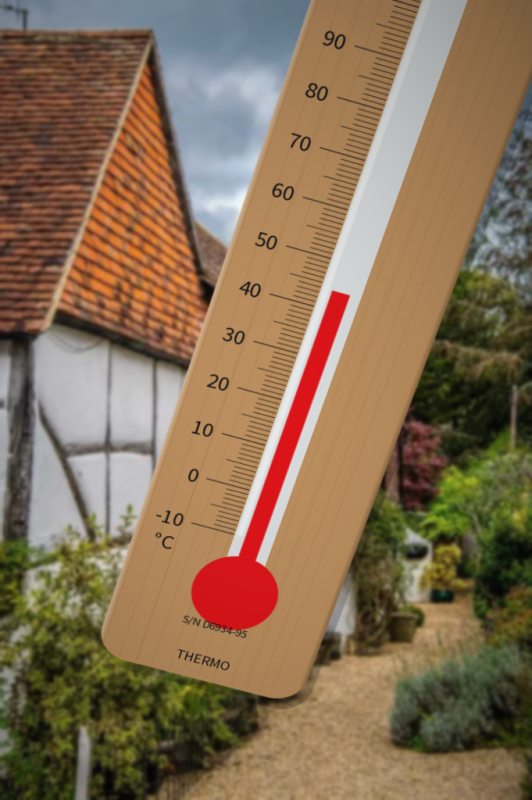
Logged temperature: 44°C
